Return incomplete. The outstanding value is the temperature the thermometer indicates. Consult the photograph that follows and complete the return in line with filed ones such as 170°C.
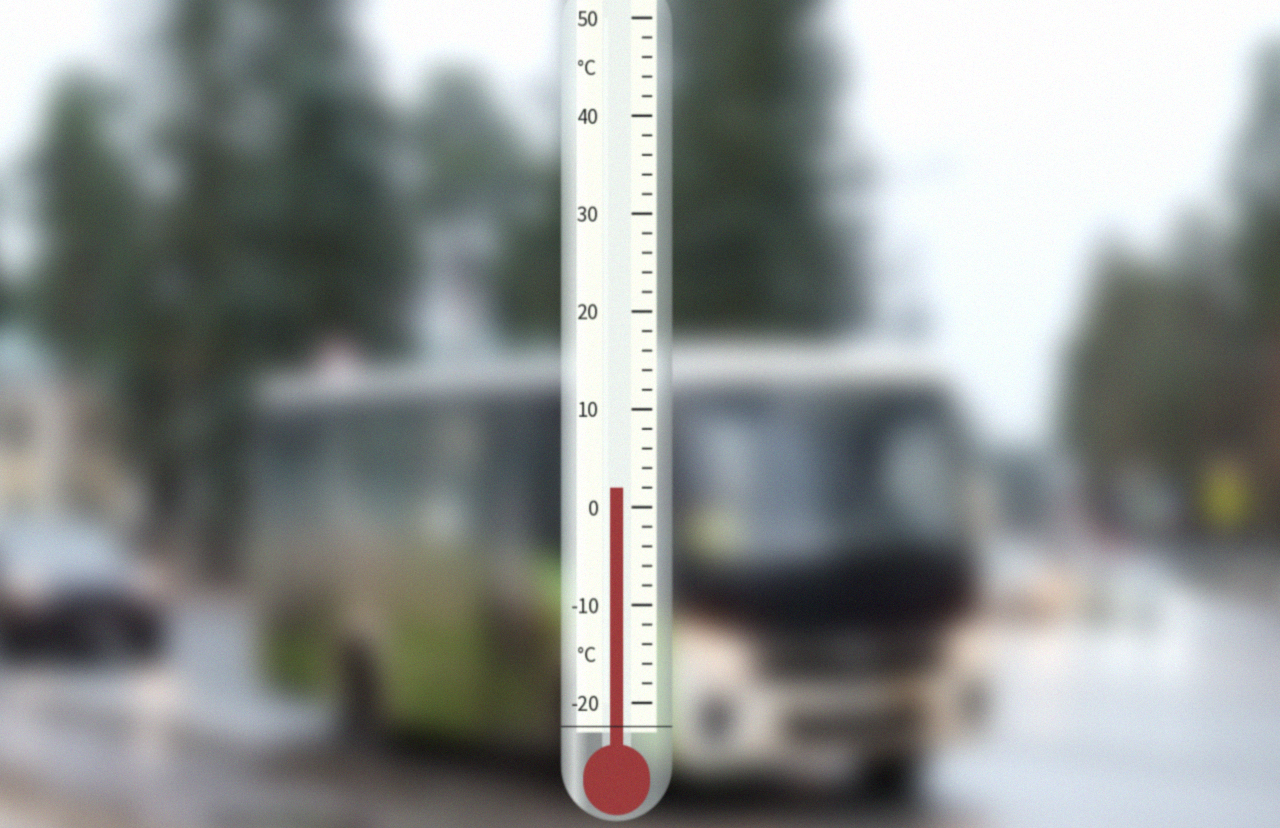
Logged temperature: 2°C
